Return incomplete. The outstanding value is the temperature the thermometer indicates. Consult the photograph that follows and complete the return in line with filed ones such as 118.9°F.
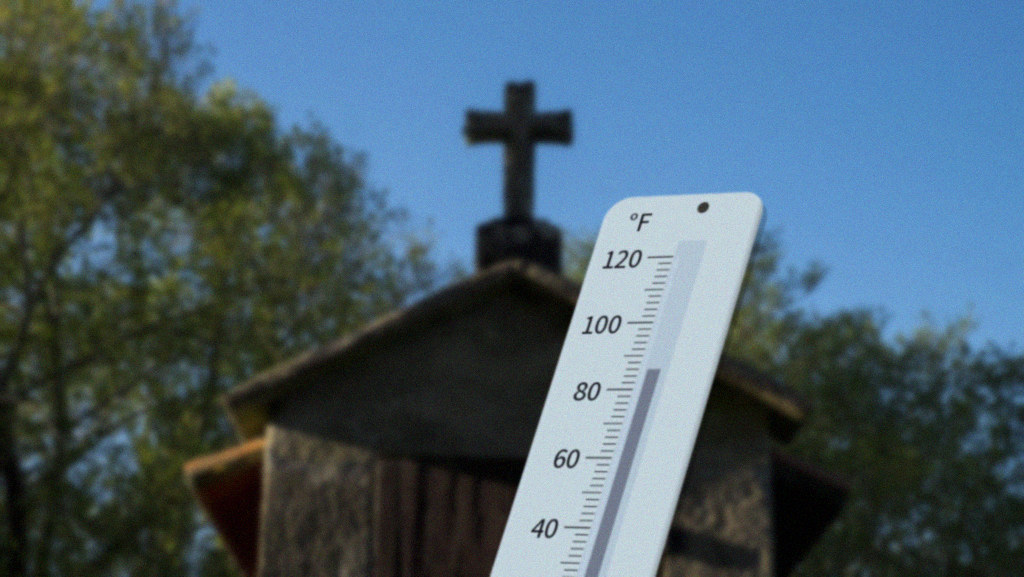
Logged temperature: 86°F
